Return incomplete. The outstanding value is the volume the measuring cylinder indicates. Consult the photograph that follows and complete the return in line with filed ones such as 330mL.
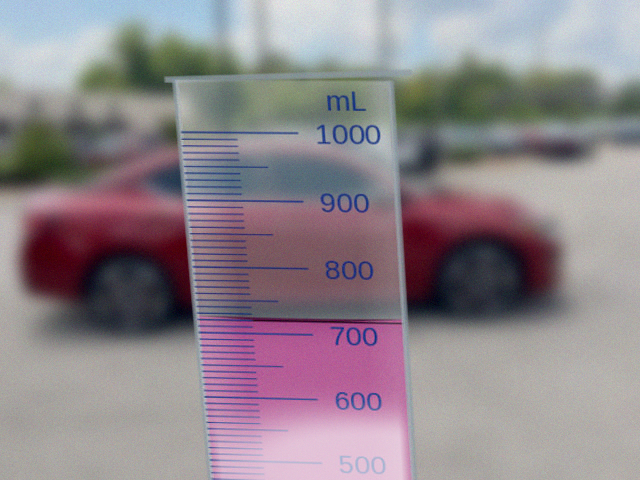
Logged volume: 720mL
